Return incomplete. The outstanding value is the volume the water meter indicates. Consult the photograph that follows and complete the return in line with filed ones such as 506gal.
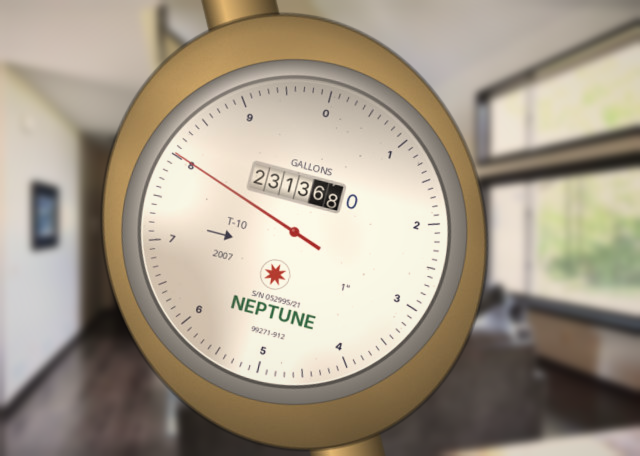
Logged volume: 2313678.0gal
